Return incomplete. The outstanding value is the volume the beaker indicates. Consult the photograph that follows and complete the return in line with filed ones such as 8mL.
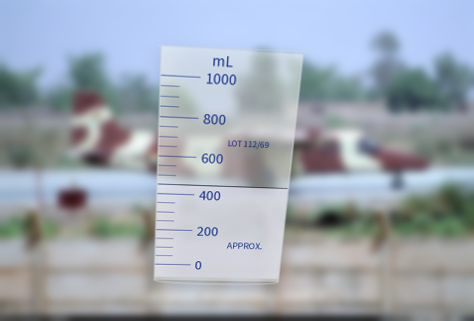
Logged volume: 450mL
